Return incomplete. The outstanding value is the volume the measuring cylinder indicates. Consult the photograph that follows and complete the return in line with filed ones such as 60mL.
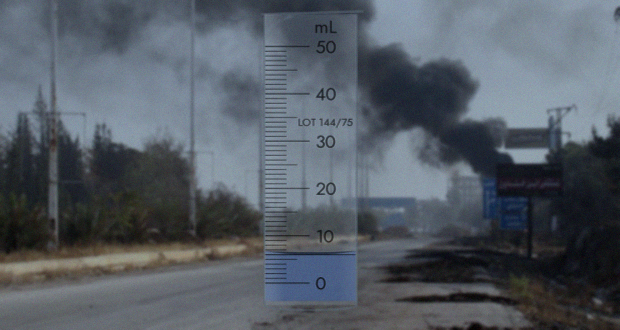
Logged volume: 6mL
